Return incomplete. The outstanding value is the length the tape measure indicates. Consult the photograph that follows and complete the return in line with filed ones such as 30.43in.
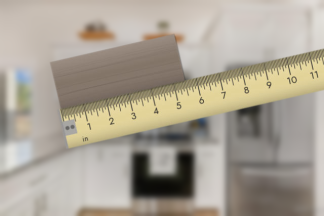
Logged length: 5.5in
